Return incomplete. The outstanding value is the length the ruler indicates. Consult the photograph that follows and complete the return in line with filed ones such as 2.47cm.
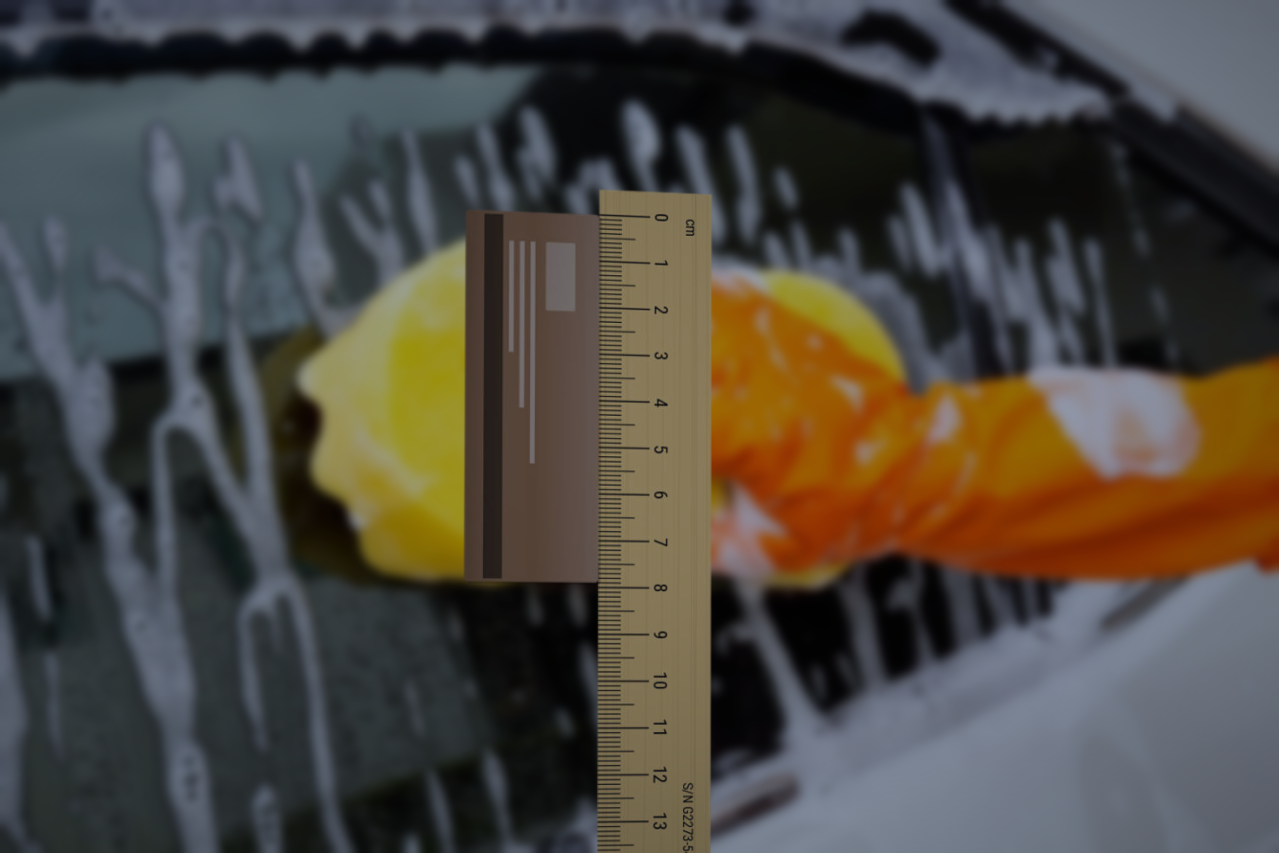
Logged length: 7.9cm
